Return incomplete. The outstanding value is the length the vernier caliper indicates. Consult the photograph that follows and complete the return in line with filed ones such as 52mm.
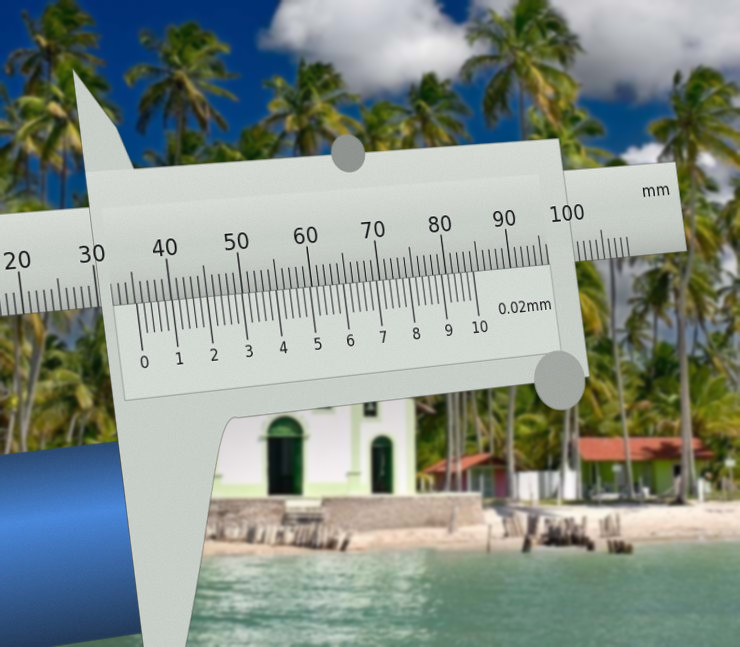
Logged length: 35.2mm
